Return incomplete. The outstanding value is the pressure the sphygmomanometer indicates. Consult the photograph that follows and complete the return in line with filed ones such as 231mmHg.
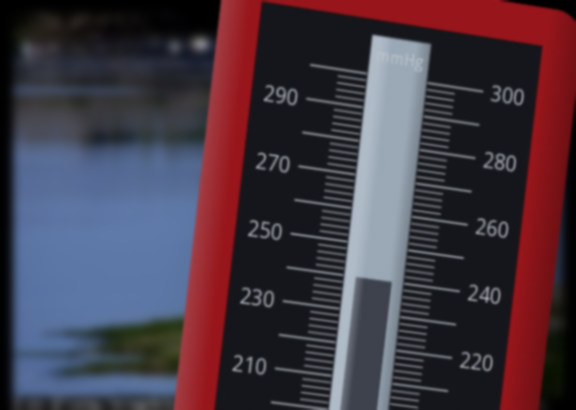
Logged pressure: 240mmHg
